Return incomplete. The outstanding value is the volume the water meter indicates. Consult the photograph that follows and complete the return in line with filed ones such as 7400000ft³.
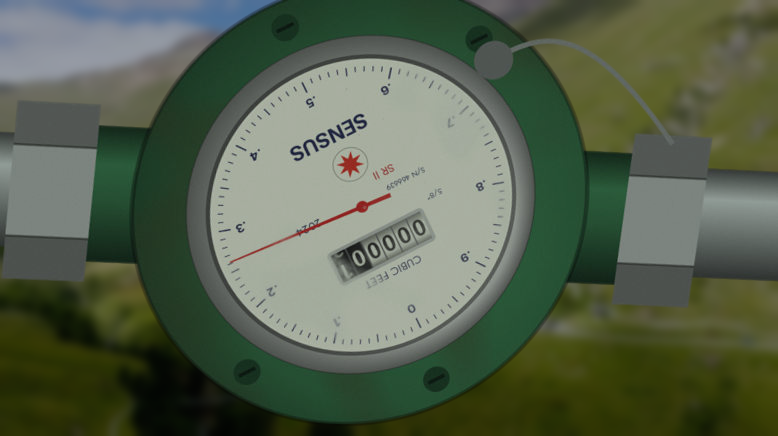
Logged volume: 1.26ft³
